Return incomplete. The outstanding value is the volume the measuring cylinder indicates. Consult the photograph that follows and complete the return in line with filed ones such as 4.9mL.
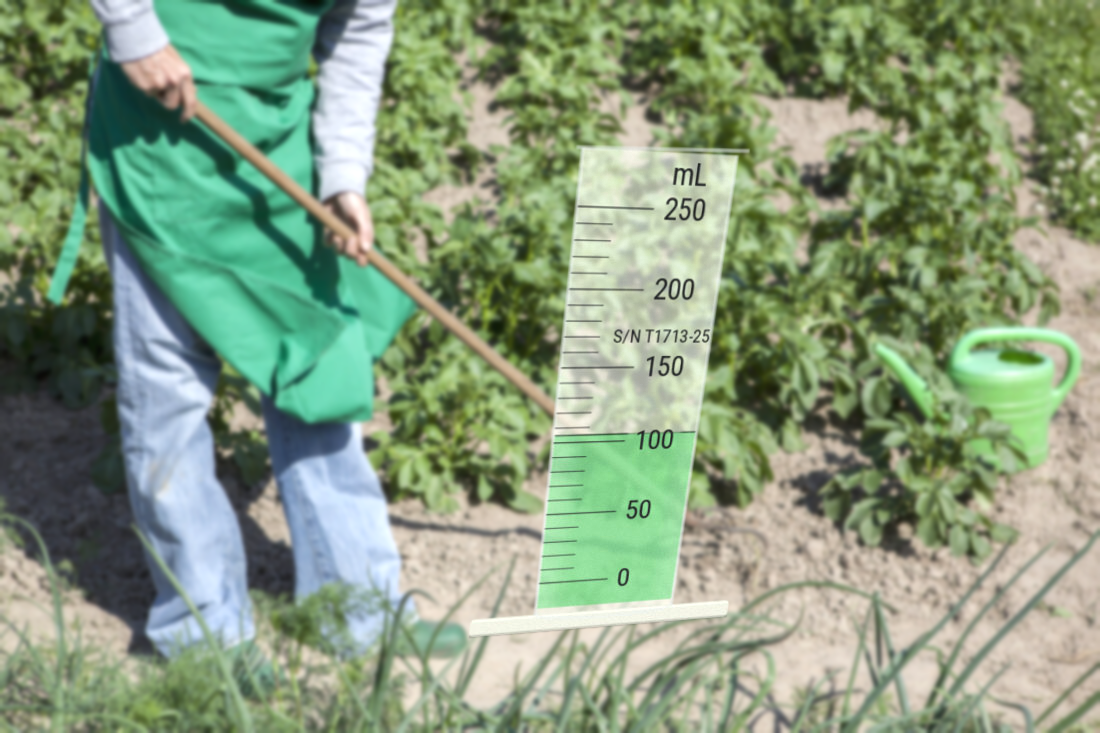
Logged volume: 105mL
